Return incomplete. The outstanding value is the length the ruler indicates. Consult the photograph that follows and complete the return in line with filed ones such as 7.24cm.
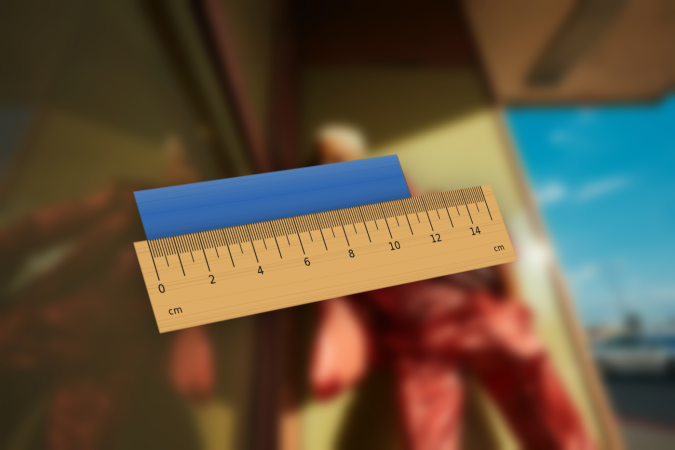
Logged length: 11.5cm
